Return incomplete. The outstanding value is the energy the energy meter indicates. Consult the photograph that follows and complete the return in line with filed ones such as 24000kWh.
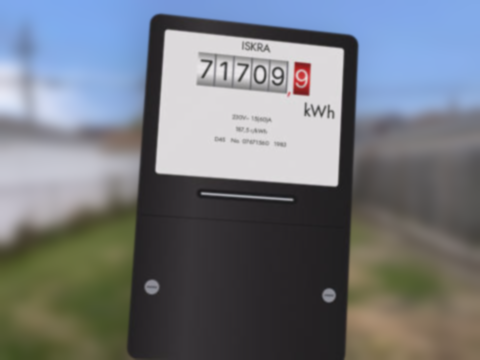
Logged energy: 71709.9kWh
